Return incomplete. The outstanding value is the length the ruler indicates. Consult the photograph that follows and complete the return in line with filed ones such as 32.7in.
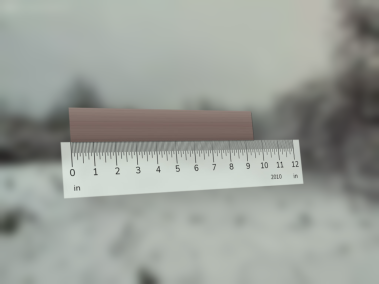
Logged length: 9.5in
